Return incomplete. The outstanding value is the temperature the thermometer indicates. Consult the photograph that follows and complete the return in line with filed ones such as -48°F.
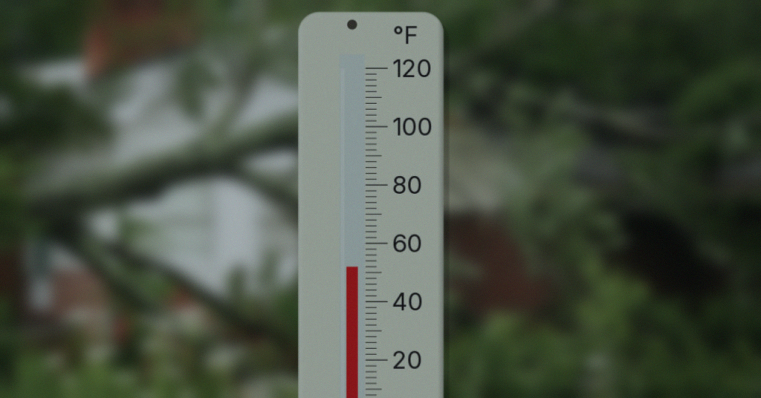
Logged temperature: 52°F
